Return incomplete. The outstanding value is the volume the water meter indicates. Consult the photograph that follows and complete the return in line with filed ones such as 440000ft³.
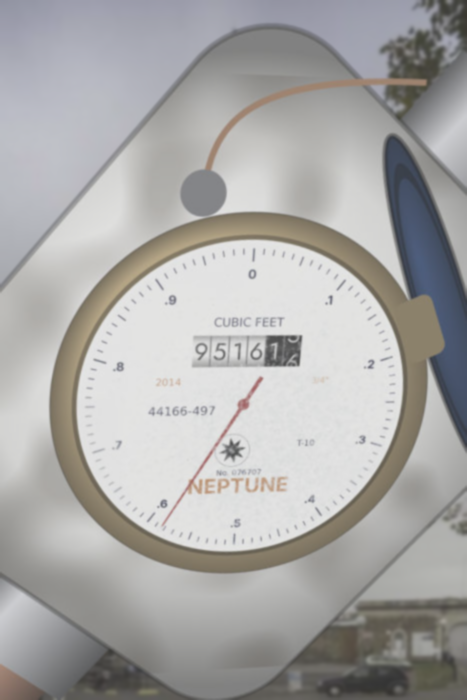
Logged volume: 951615.58ft³
